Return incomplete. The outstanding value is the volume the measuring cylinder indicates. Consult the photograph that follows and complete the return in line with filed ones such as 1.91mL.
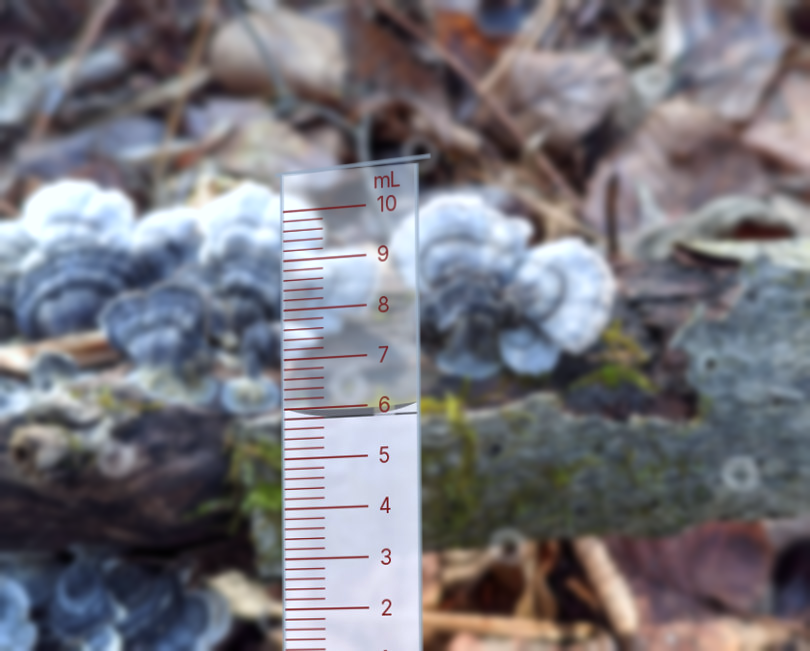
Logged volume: 5.8mL
